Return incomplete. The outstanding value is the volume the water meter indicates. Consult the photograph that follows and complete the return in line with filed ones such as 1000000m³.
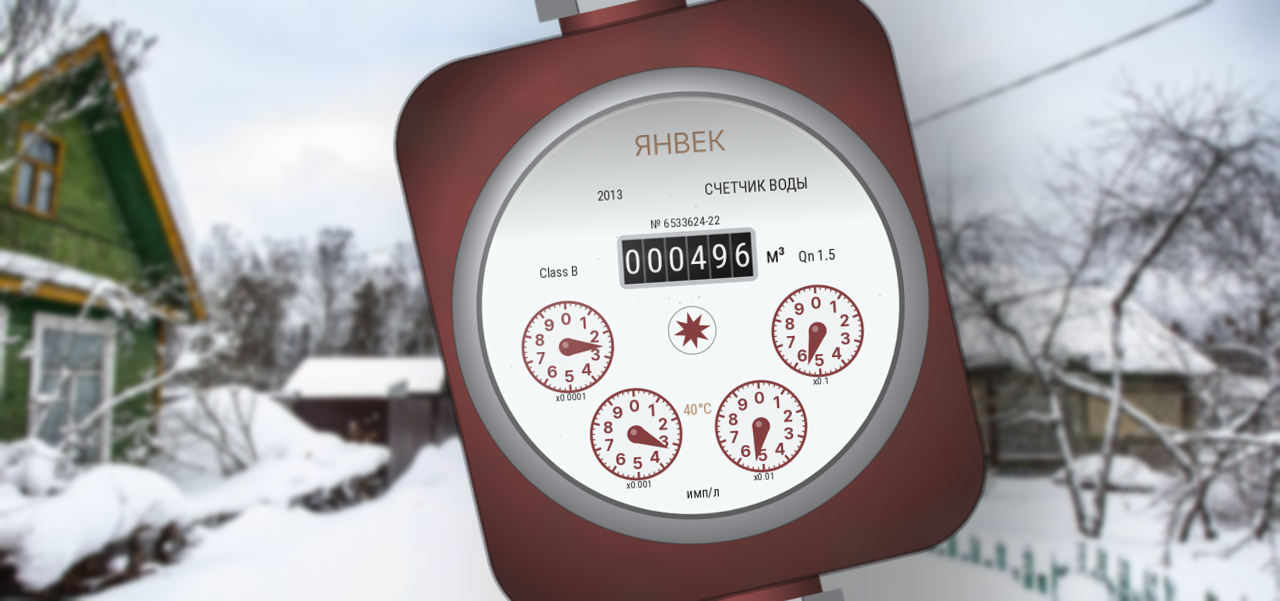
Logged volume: 496.5532m³
